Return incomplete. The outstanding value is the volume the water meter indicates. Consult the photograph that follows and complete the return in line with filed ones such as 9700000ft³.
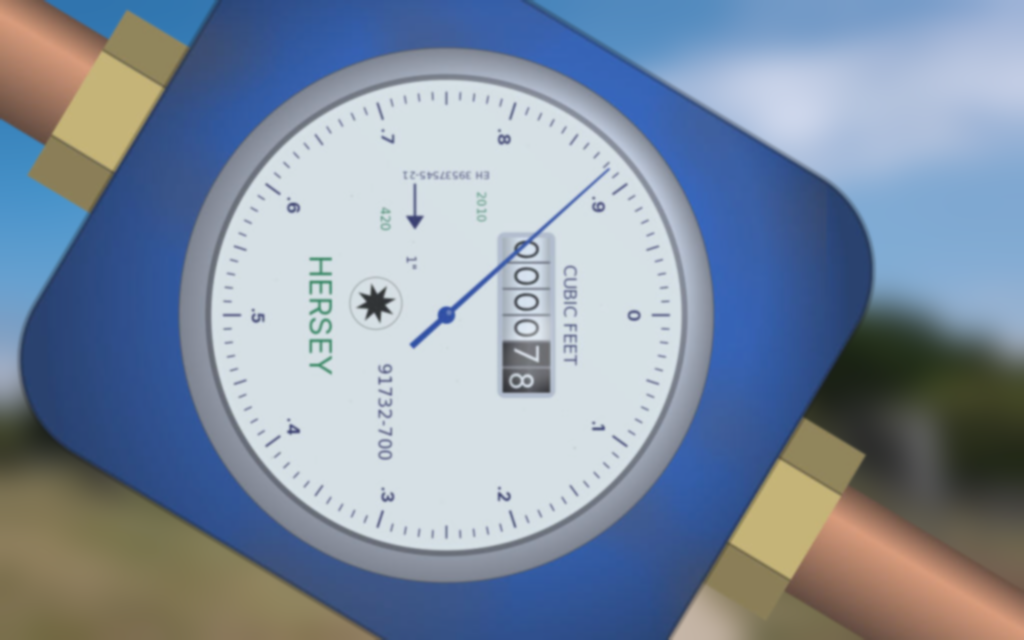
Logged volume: 77.88ft³
